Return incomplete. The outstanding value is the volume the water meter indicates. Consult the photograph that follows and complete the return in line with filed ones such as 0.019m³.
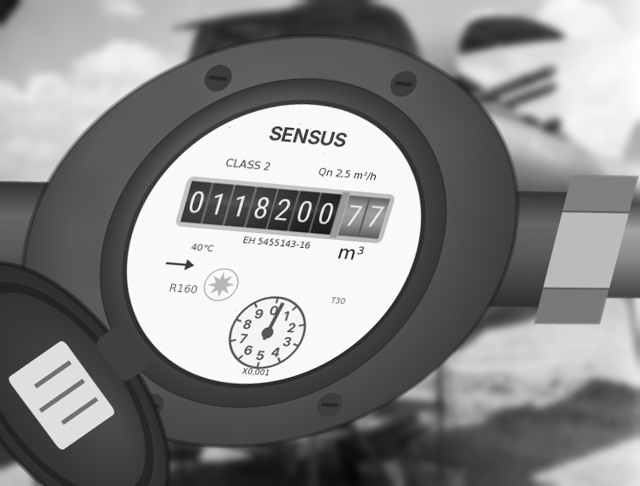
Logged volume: 118200.770m³
